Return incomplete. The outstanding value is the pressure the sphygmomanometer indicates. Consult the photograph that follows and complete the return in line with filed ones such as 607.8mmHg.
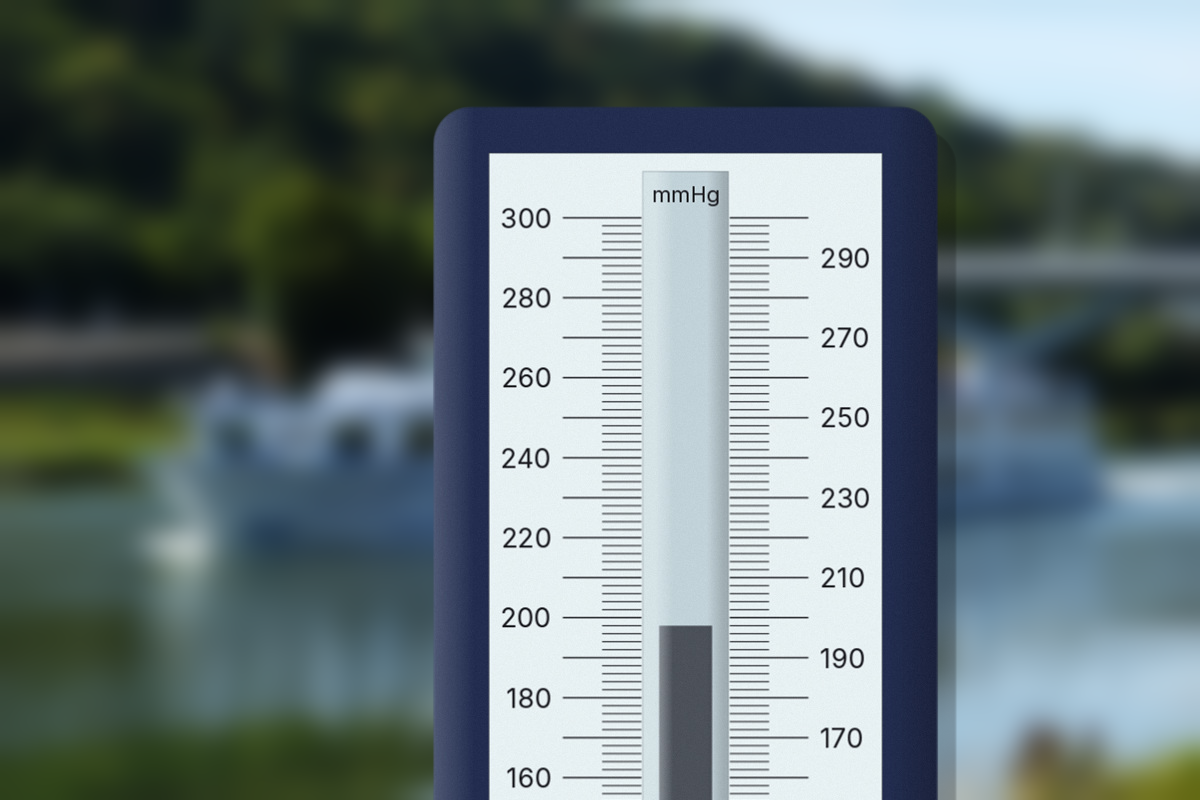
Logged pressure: 198mmHg
